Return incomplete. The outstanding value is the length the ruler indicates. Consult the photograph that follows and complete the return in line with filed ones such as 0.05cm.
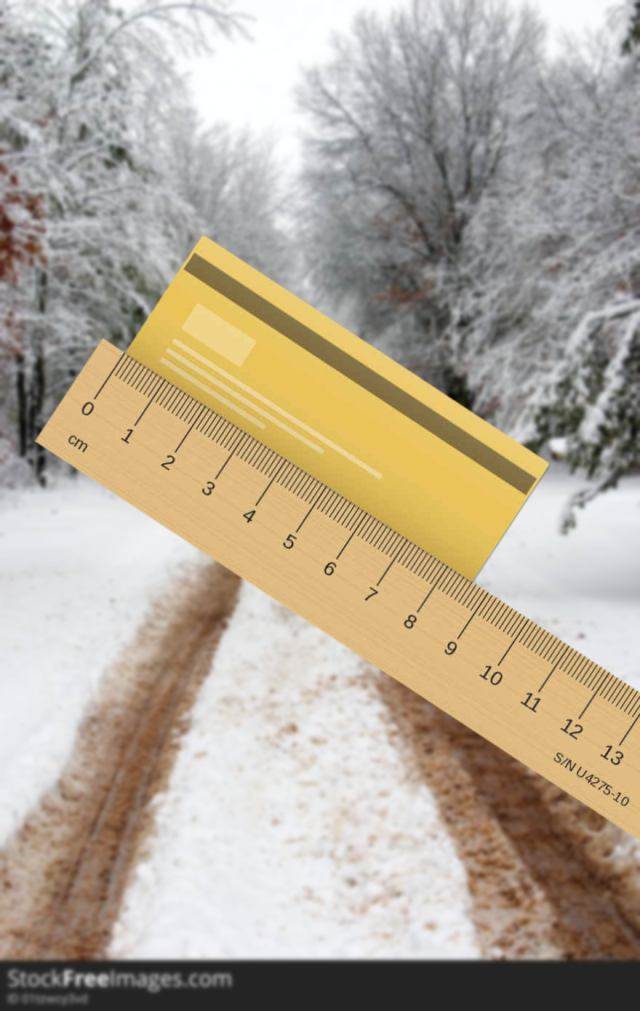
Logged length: 8.6cm
